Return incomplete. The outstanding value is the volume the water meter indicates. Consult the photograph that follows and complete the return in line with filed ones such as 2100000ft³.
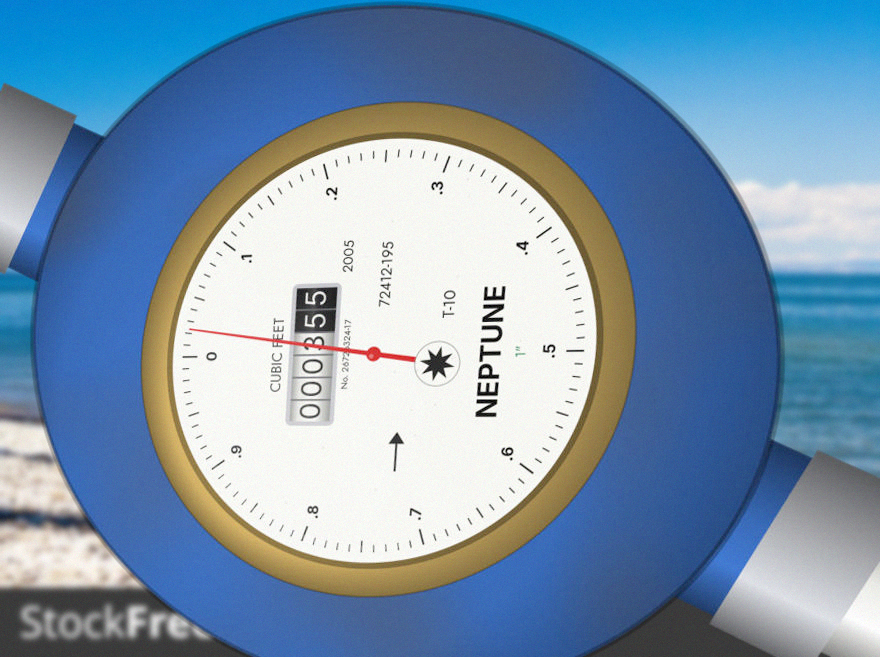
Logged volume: 355.02ft³
